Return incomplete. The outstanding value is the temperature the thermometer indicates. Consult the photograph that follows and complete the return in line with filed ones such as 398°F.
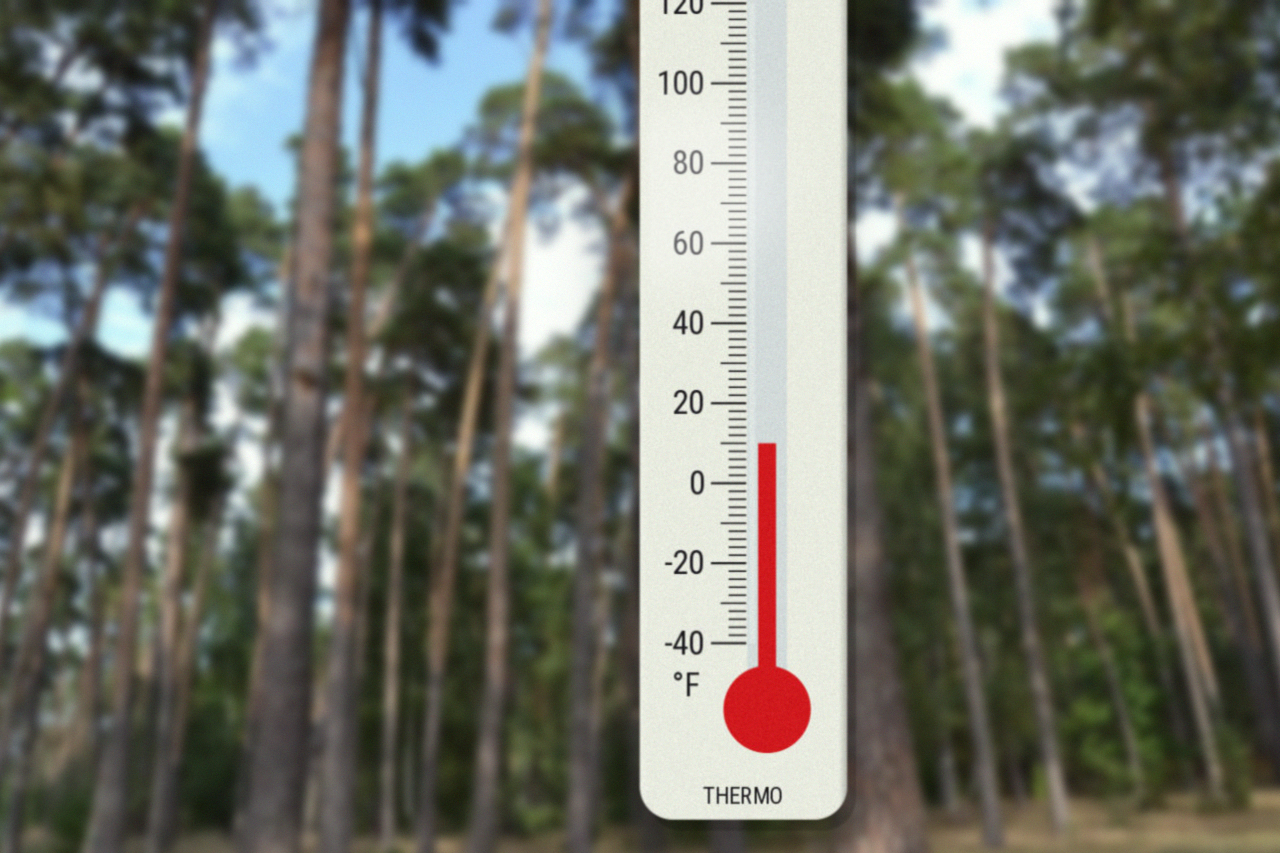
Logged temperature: 10°F
